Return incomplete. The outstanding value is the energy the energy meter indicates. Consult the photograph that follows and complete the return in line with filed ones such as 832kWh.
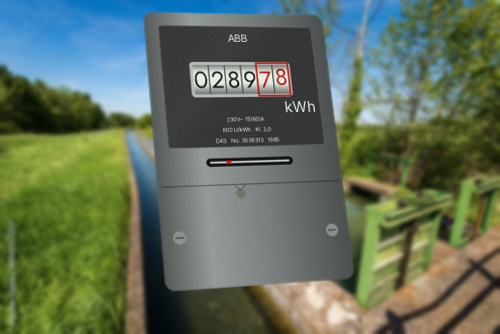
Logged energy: 289.78kWh
